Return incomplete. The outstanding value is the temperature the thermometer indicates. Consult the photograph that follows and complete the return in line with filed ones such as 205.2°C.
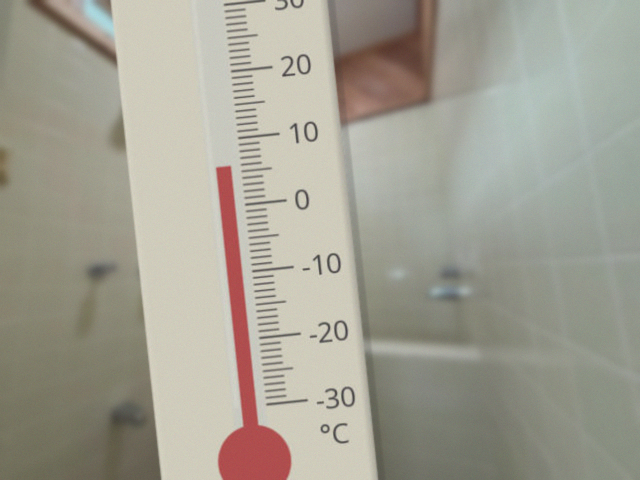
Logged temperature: 6°C
